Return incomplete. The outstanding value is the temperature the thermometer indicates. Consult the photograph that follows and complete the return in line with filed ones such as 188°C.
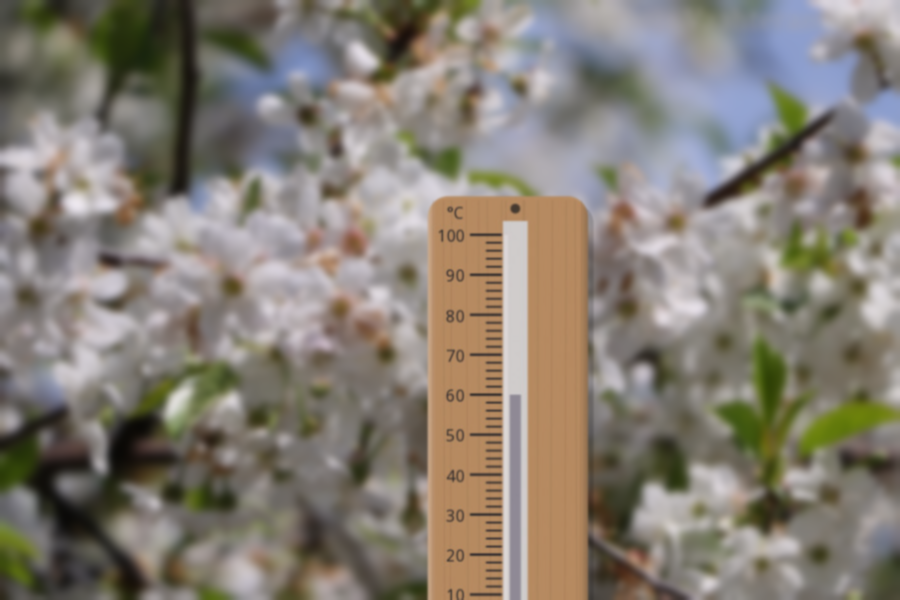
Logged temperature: 60°C
